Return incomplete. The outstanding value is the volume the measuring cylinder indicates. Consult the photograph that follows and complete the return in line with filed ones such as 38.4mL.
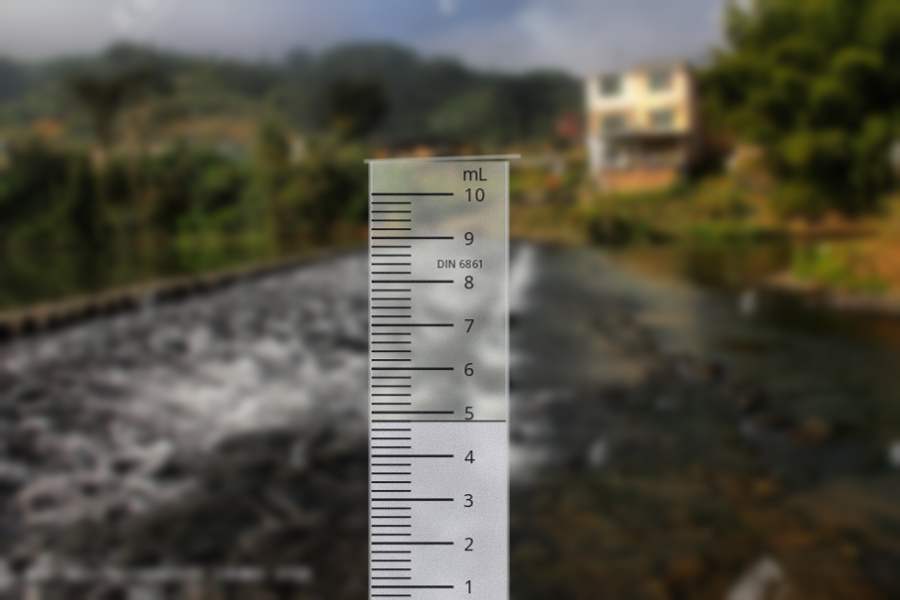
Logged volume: 4.8mL
